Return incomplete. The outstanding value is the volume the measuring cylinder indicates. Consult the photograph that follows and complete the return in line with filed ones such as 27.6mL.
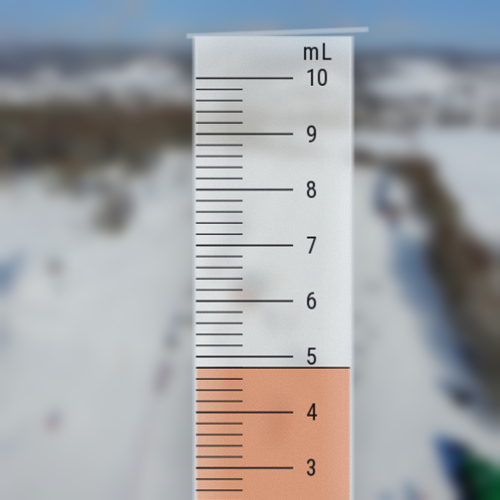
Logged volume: 4.8mL
